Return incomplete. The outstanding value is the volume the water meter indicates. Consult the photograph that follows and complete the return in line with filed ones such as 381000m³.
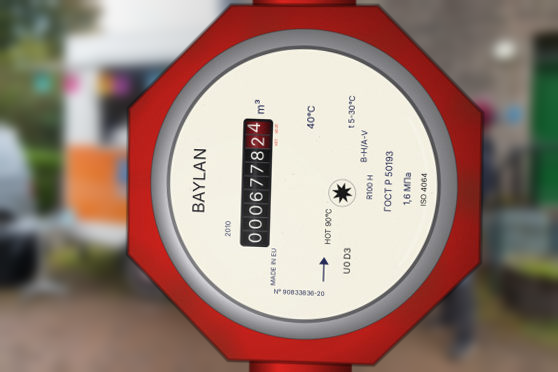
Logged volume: 6778.24m³
